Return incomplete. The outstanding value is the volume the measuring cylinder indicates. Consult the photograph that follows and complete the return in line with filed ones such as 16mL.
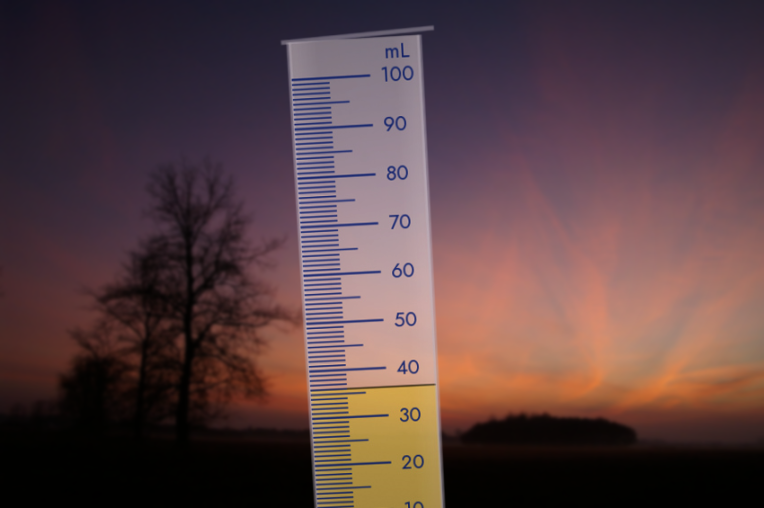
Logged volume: 36mL
